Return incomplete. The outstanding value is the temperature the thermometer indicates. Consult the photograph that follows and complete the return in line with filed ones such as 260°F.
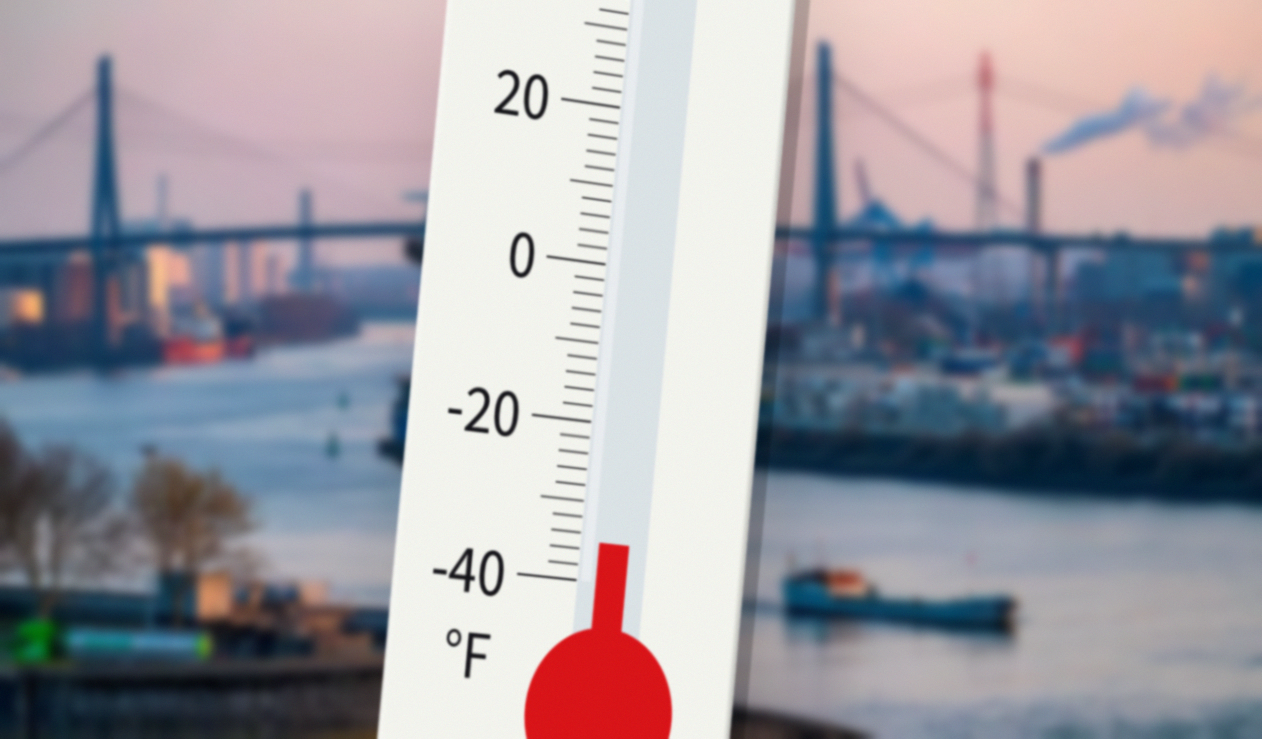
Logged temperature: -35°F
